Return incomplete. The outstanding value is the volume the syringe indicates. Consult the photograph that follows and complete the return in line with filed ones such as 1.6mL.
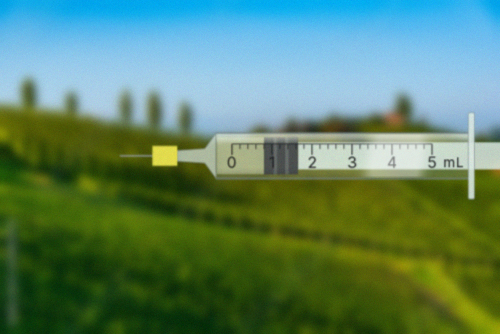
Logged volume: 0.8mL
